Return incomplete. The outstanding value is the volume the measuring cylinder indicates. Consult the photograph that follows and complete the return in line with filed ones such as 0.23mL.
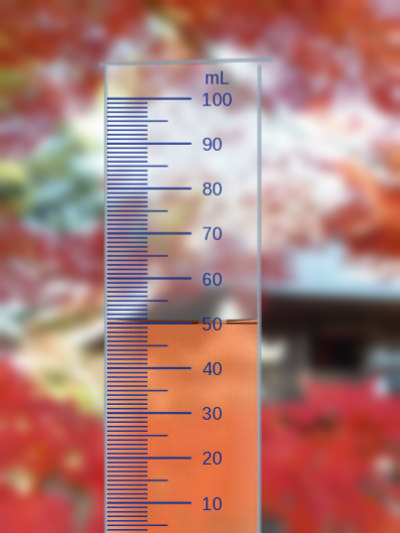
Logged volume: 50mL
